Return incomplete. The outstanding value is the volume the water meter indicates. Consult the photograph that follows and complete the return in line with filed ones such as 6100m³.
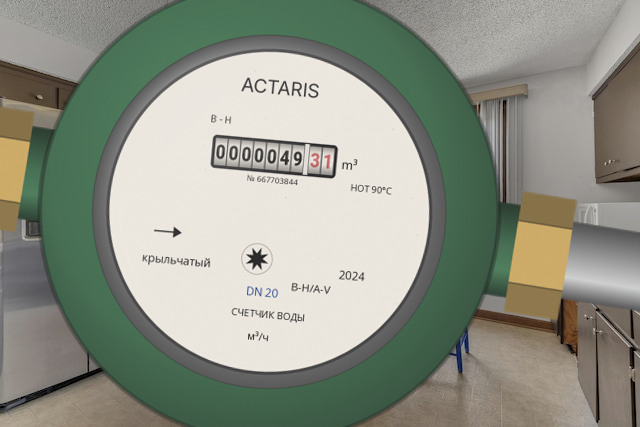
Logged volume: 49.31m³
